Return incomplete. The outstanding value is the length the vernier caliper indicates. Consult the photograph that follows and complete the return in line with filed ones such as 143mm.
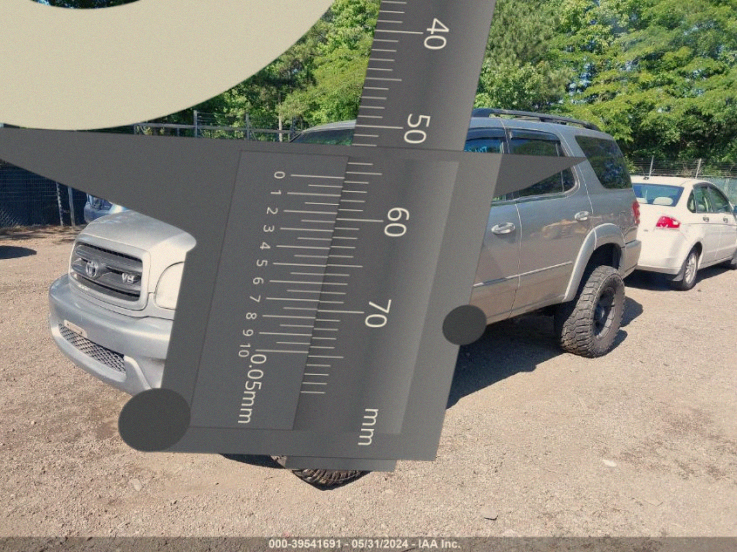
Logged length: 55.6mm
